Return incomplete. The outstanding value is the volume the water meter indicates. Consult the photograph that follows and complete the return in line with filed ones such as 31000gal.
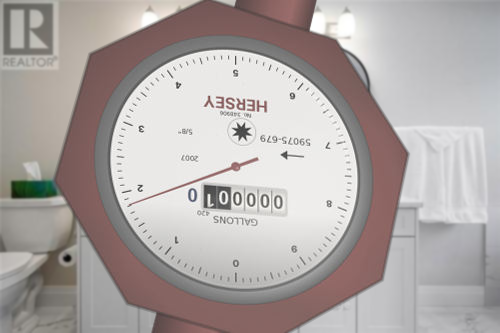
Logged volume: 11.8gal
